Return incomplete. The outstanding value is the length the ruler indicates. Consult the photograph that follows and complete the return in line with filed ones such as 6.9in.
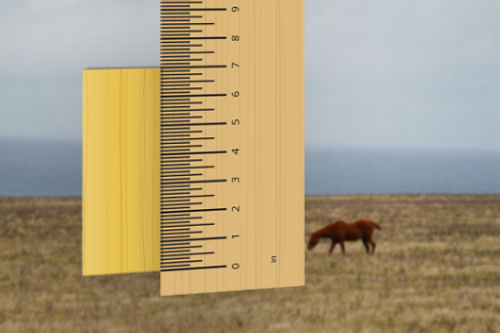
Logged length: 7in
